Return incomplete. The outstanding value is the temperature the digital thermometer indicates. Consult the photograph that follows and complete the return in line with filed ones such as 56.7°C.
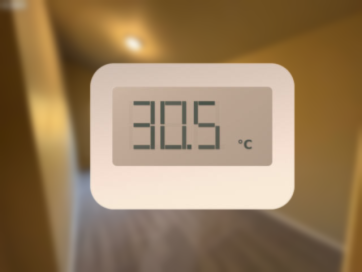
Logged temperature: 30.5°C
